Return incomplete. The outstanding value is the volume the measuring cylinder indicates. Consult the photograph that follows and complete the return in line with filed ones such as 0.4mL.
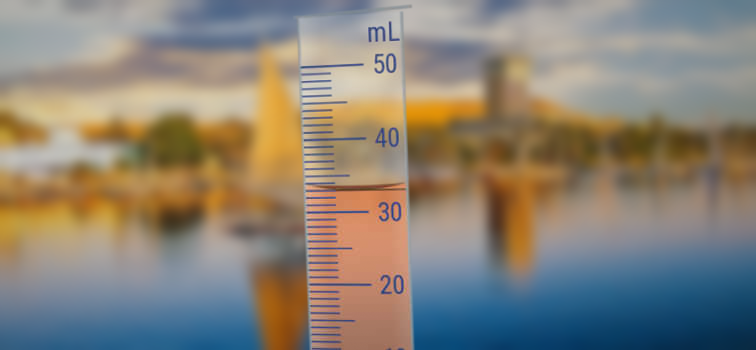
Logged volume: 33mL
